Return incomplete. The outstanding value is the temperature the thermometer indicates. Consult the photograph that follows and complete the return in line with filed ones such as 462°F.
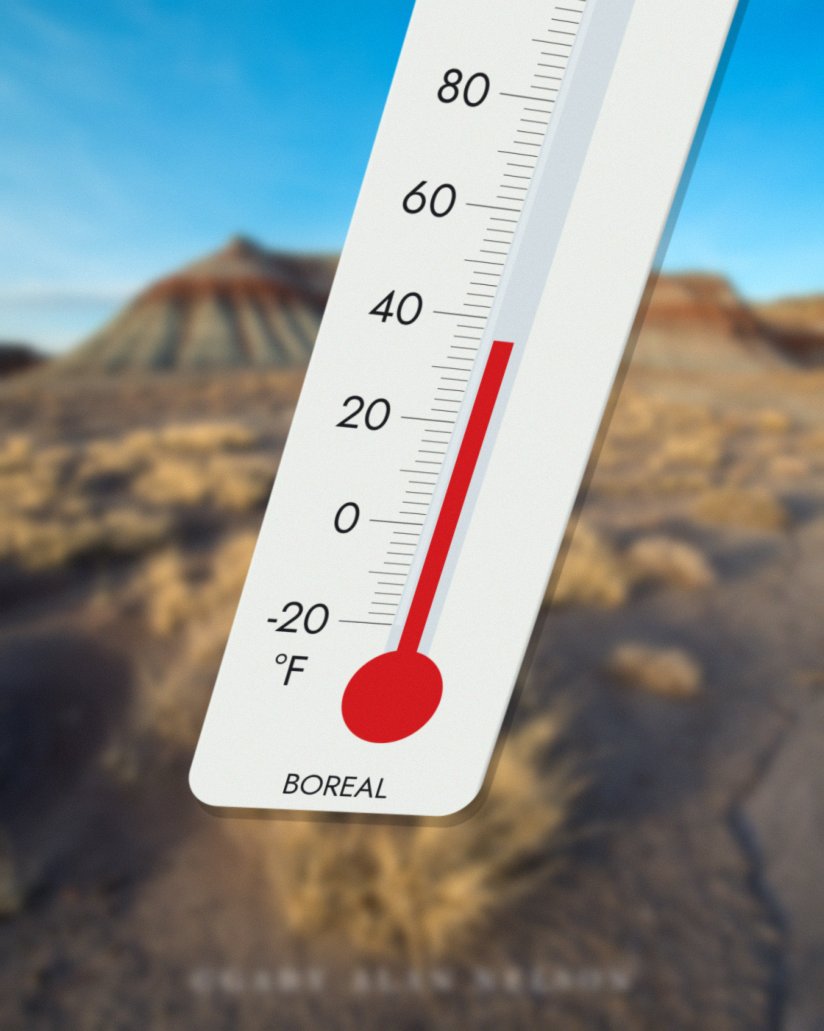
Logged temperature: 36°F
